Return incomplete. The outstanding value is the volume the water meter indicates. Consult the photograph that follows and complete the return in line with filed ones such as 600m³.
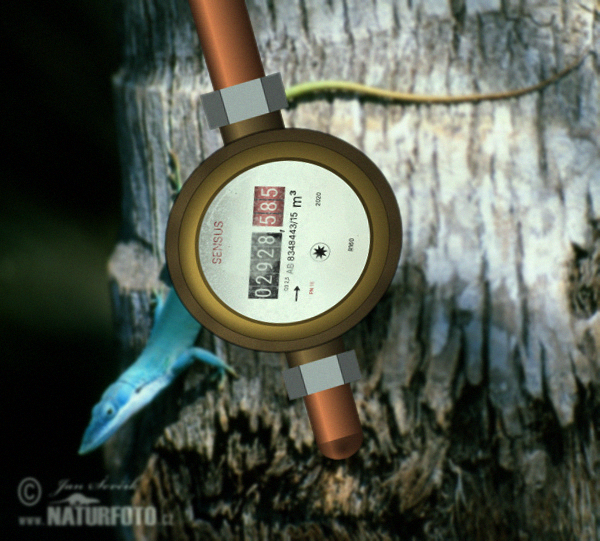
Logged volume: 2928.585m³
